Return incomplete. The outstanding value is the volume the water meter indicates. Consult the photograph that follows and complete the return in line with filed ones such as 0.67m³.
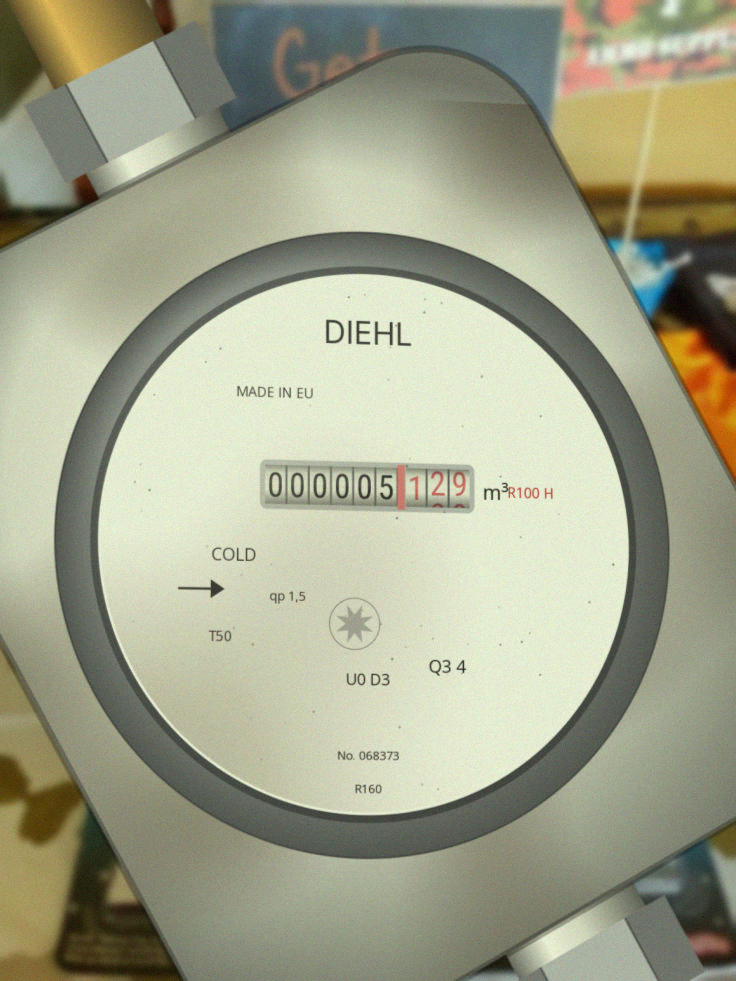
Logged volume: 5.129m³
